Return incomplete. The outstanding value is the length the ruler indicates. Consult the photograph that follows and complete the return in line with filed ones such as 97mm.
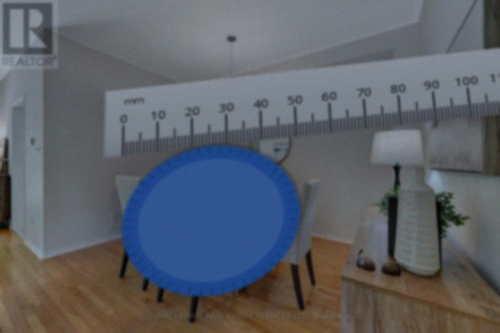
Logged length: 50mm
